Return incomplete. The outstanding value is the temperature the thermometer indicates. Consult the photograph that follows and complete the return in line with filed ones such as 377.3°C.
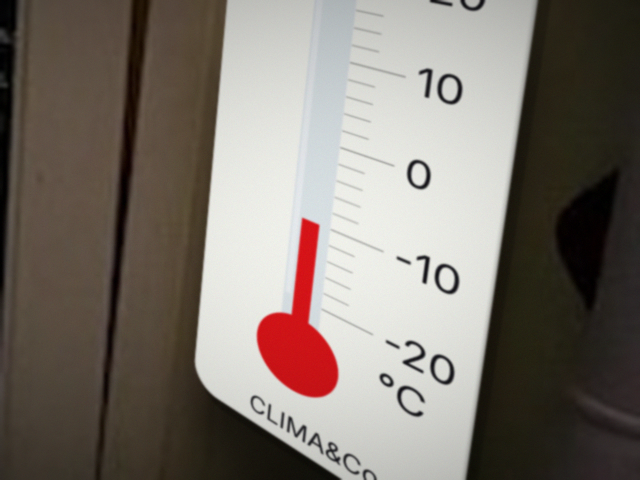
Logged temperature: -10°C
